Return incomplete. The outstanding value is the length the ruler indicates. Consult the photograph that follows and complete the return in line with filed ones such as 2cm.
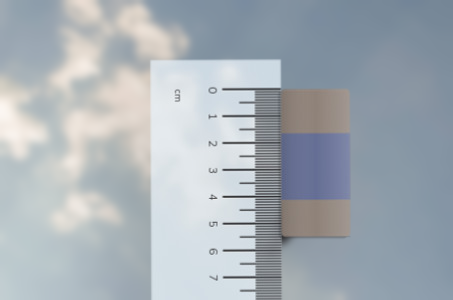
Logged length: 5.5cm
